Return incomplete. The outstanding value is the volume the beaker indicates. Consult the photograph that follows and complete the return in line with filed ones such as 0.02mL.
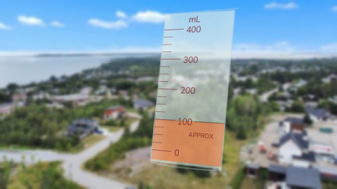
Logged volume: 100mL
